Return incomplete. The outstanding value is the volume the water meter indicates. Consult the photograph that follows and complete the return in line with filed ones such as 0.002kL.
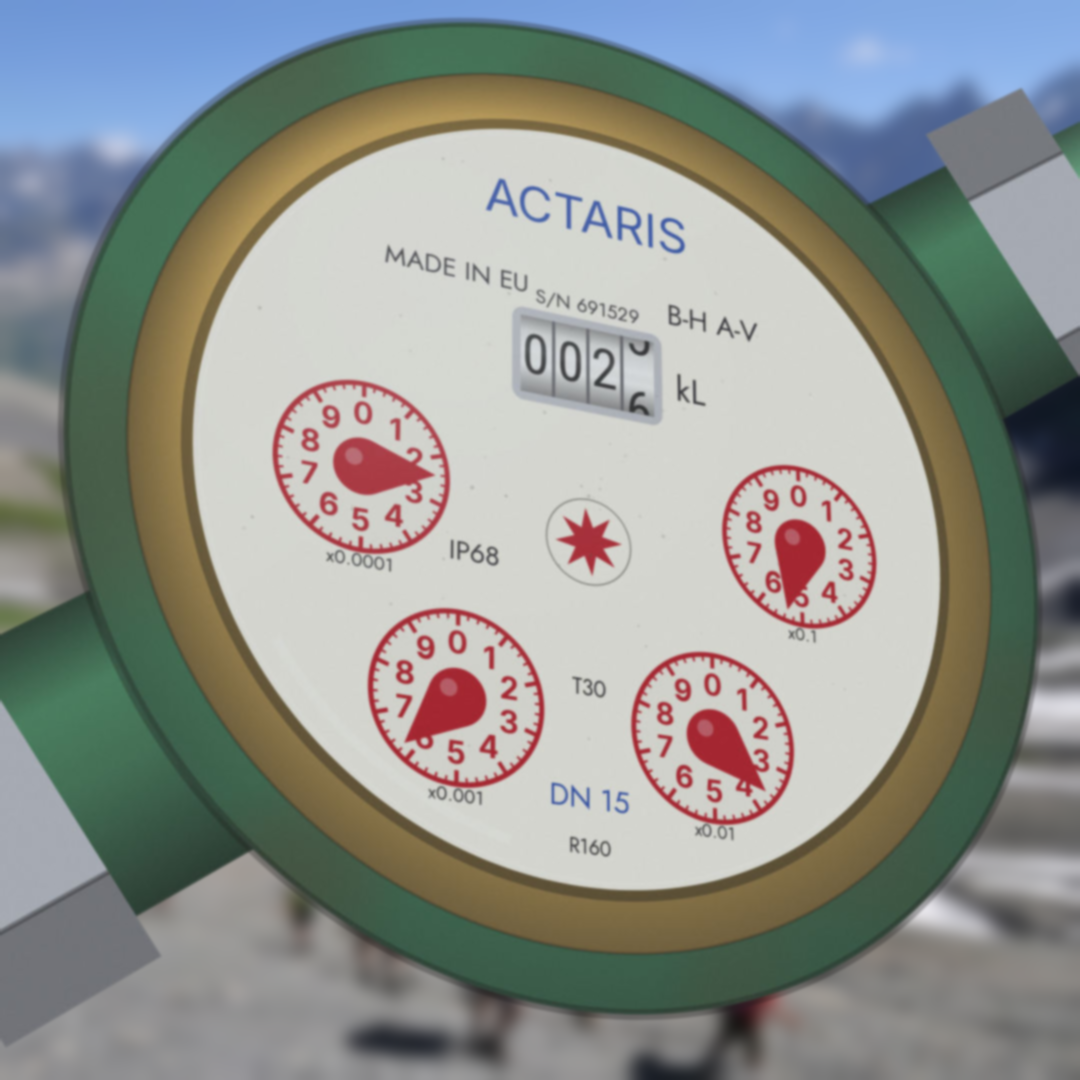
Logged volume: 25.5362kL
